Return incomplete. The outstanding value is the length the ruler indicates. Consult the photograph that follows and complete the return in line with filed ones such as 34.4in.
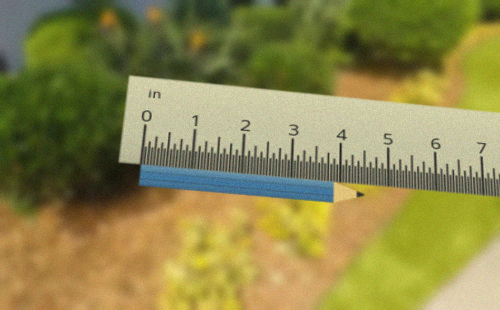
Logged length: 4.5in
